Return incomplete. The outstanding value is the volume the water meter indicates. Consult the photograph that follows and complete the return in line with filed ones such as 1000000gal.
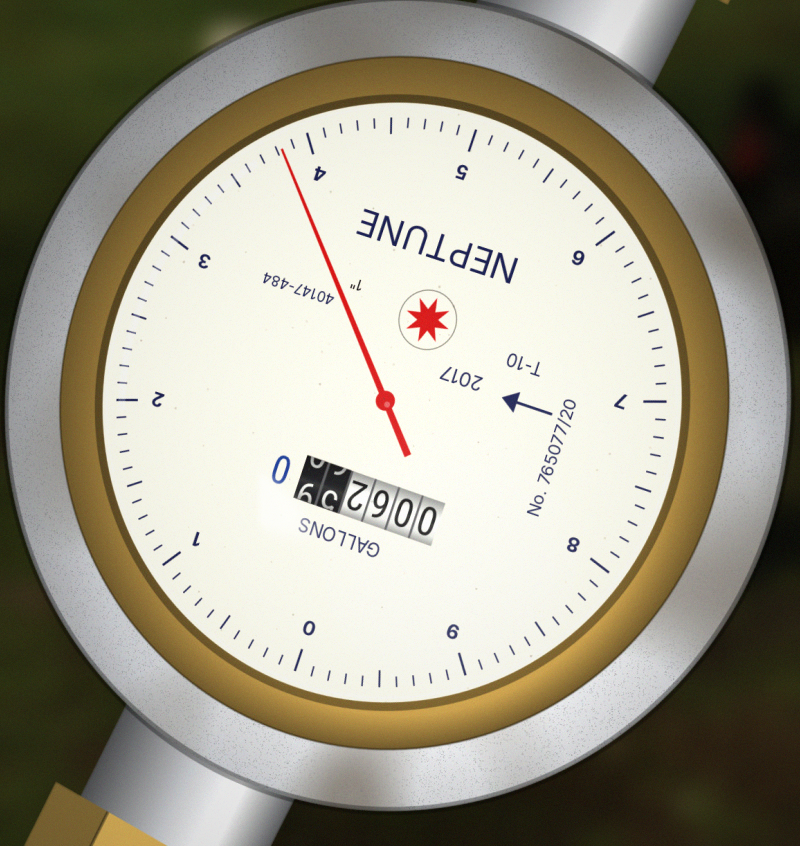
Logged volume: 62593.8gal
